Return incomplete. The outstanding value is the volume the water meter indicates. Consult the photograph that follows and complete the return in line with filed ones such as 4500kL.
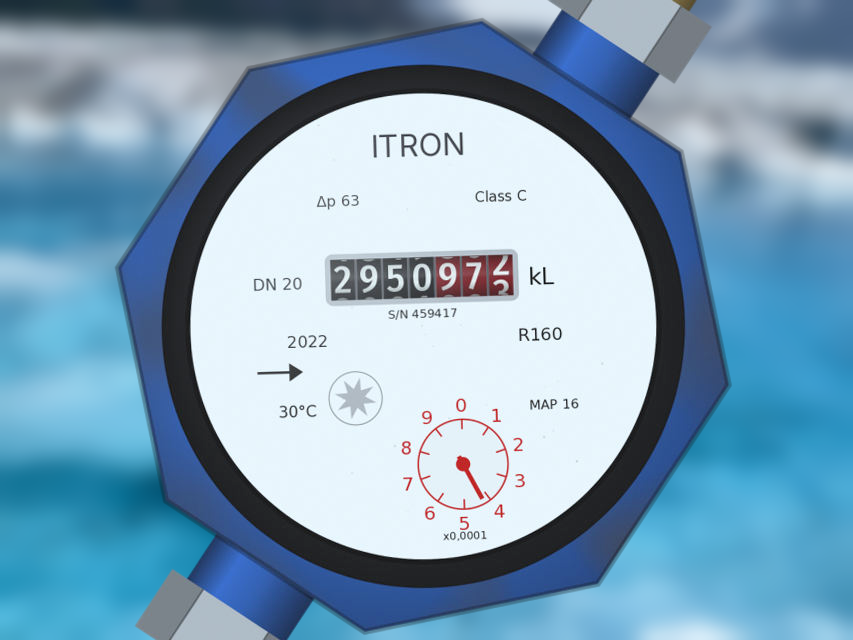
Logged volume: 2950.9724kL
